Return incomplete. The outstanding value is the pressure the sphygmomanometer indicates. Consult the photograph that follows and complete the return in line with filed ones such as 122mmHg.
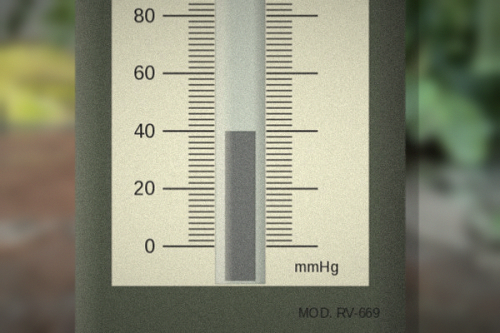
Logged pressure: 40mmHg
